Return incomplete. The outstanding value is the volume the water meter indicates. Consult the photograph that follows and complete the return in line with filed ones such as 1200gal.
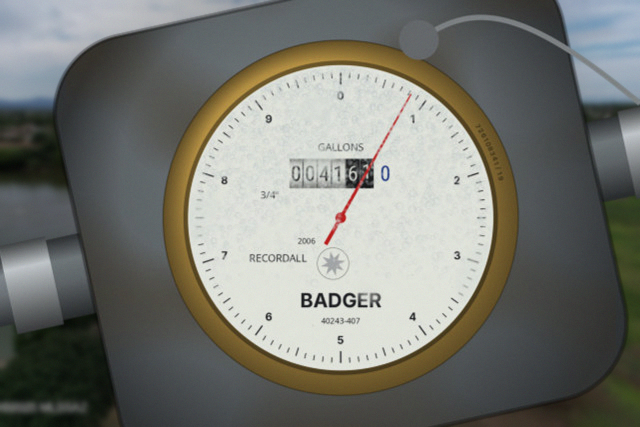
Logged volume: 41610.8gal
